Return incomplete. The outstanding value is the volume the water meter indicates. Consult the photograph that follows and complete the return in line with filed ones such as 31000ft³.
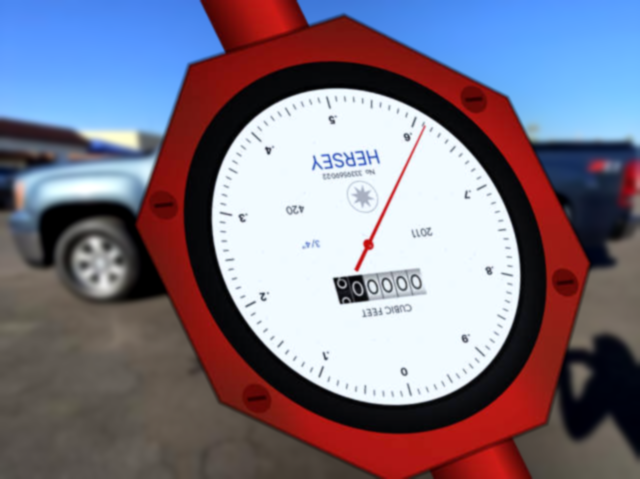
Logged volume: 8.61ft³
